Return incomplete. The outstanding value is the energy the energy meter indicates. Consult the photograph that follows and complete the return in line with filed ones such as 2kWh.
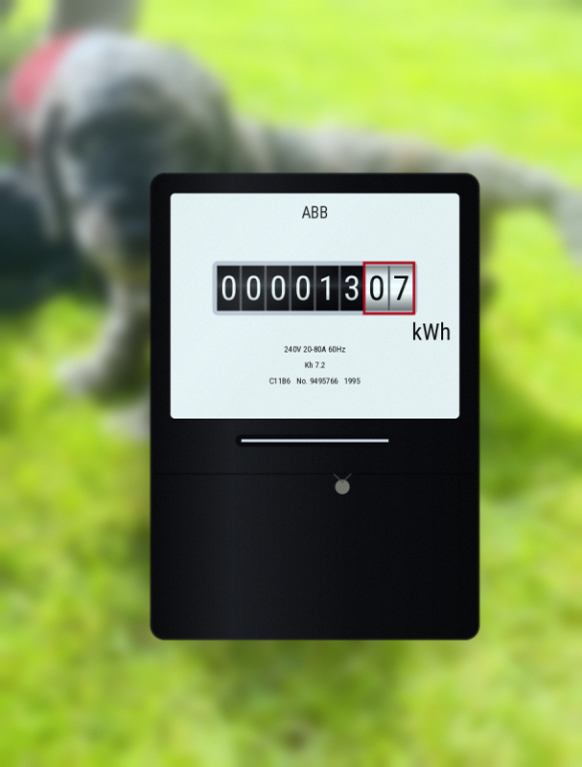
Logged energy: 13.07kWh
